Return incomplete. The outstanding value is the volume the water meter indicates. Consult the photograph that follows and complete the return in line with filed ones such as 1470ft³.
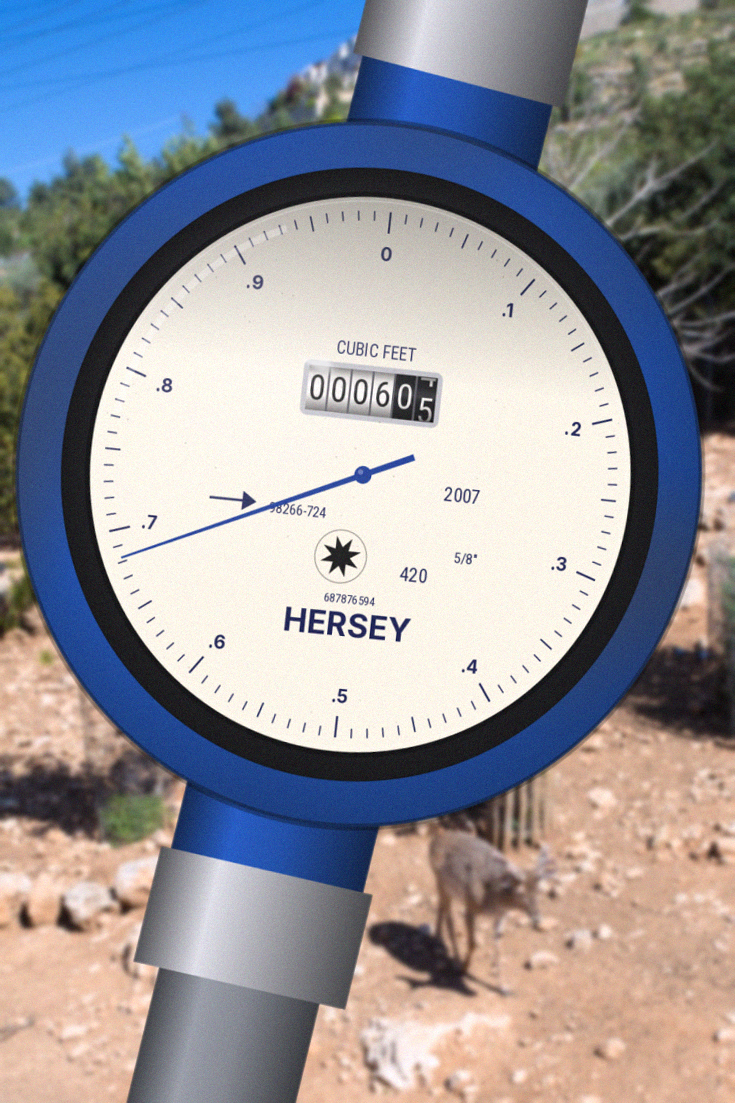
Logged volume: 604.68ft³
